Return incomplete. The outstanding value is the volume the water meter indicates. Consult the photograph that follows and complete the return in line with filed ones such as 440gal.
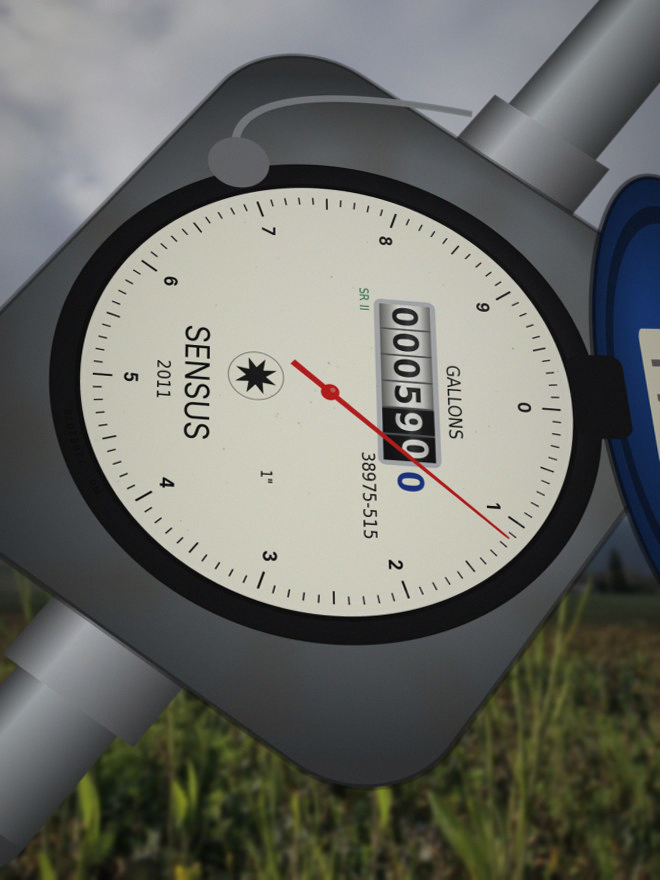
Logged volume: 5901.1gal
